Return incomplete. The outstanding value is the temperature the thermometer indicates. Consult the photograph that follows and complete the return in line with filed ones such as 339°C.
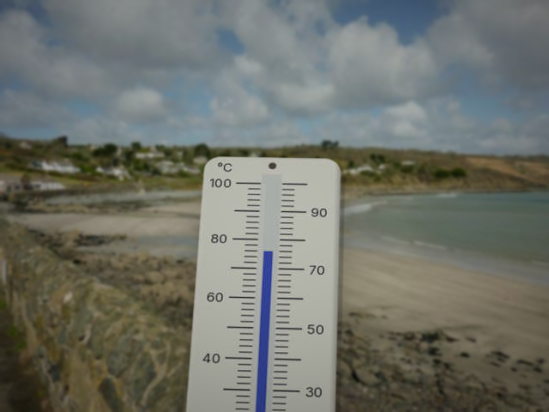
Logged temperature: 76°C
